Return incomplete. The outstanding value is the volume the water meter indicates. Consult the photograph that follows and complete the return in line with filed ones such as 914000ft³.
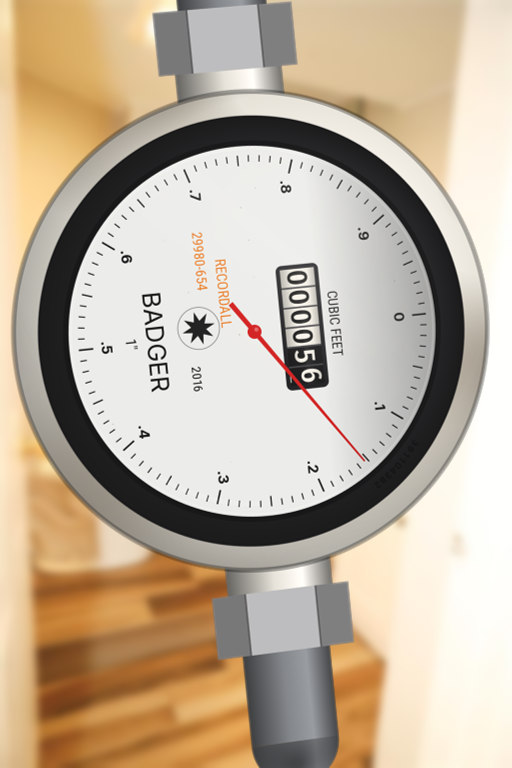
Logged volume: 56.15ft³
